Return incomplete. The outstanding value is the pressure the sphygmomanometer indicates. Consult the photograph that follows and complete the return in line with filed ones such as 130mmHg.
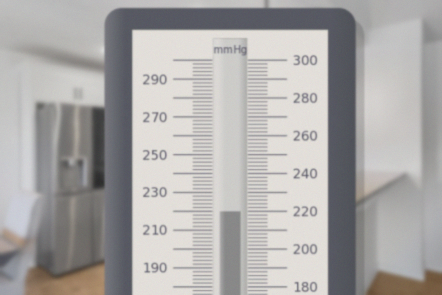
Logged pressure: 220mmHg
